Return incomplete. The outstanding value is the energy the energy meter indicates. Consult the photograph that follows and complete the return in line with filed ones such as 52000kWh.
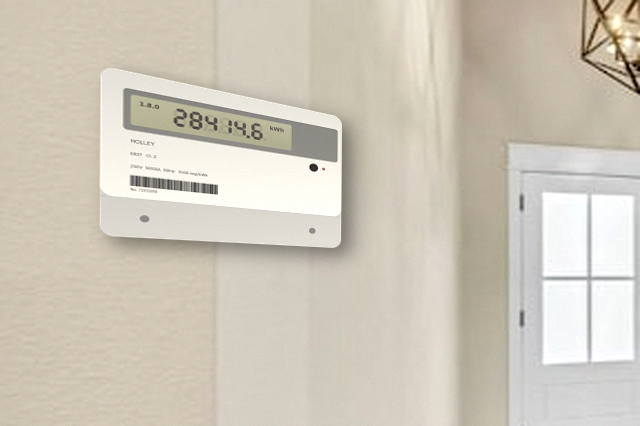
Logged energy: 28414.6kWh
